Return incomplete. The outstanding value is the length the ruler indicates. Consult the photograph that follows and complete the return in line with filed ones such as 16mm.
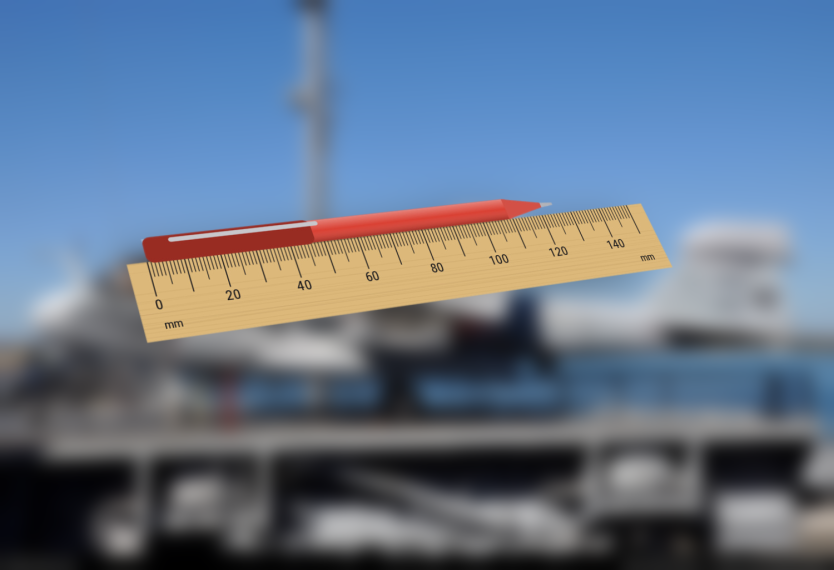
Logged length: 125mm
